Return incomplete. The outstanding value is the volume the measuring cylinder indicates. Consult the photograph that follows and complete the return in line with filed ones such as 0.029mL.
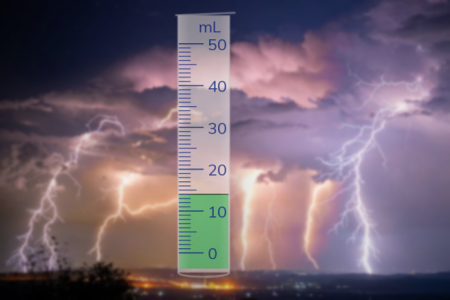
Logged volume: 14mL
